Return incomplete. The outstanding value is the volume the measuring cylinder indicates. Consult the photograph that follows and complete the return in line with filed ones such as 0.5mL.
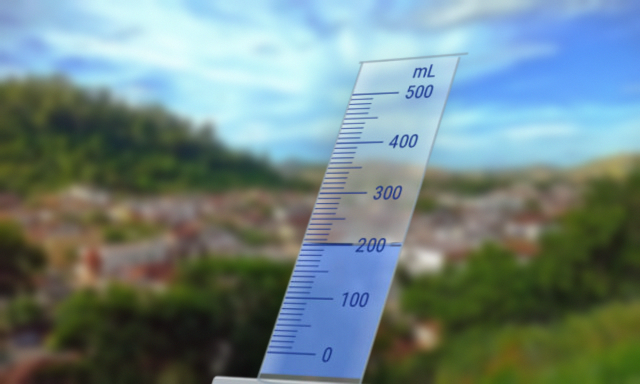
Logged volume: 200mL
